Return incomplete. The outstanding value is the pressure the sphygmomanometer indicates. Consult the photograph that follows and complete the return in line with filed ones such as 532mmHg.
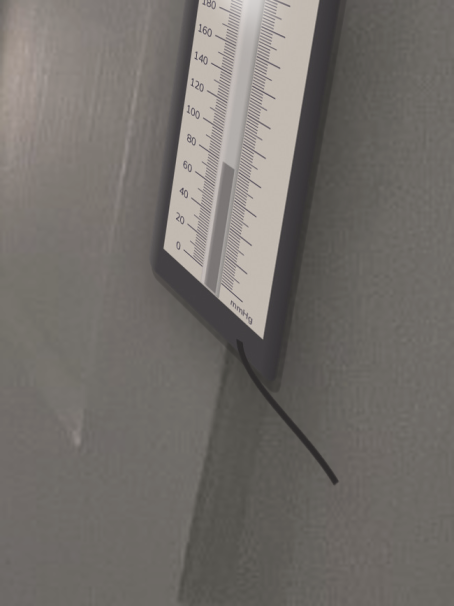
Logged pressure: 80mmHg
